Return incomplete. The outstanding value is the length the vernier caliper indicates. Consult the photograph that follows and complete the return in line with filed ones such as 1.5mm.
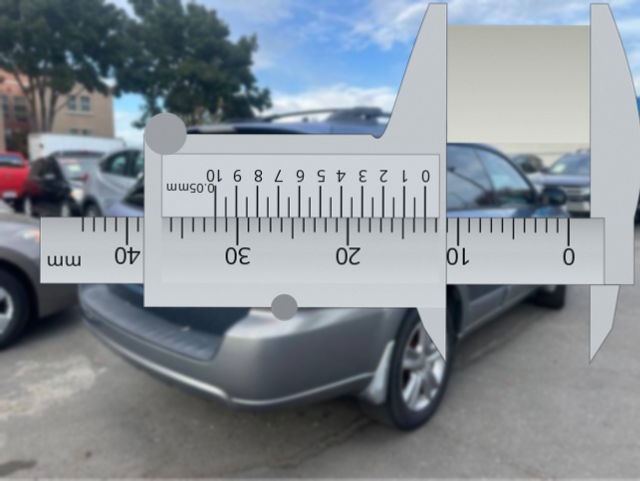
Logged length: 13.0mm
